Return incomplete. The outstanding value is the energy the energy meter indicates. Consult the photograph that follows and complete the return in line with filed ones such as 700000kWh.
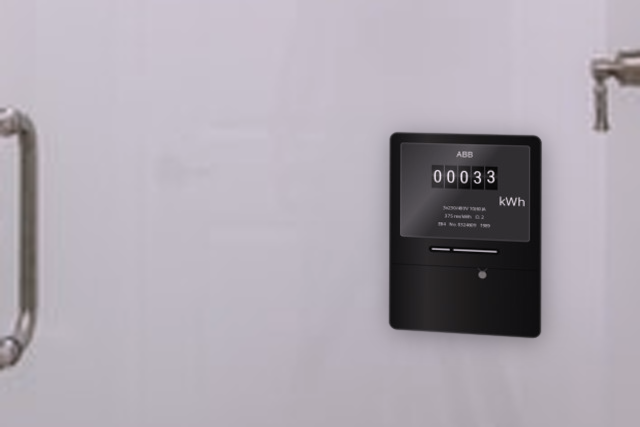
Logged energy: 33kWh
